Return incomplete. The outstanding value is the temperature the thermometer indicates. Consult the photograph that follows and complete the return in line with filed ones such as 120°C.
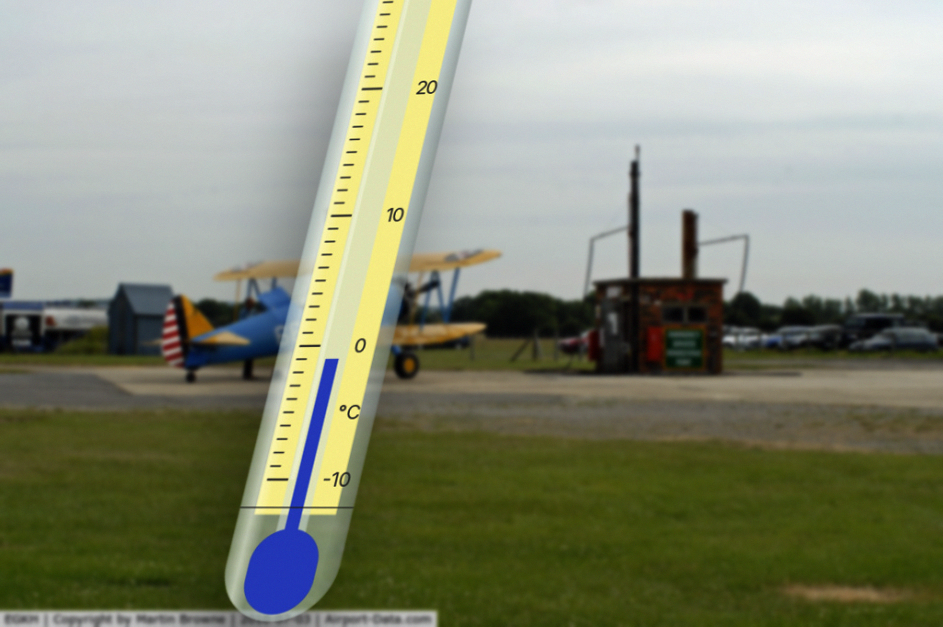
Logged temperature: -1°C
